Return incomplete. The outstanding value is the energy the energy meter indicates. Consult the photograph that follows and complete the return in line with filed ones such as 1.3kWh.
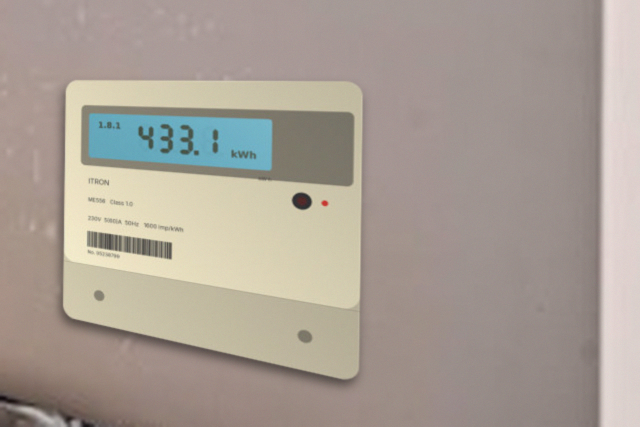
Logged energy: 433.1kWh
